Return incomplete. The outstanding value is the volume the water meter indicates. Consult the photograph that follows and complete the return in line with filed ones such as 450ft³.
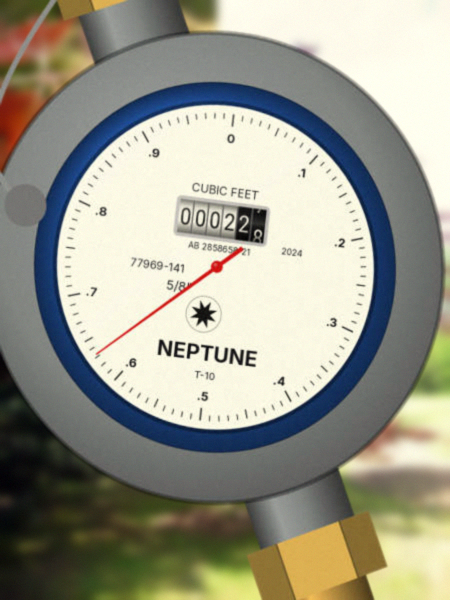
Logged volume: 227.63ft³
